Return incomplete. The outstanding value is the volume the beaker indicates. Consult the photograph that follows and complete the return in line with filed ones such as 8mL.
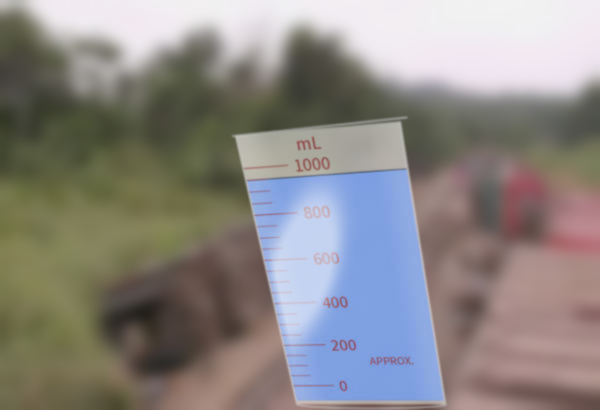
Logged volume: 950mL
